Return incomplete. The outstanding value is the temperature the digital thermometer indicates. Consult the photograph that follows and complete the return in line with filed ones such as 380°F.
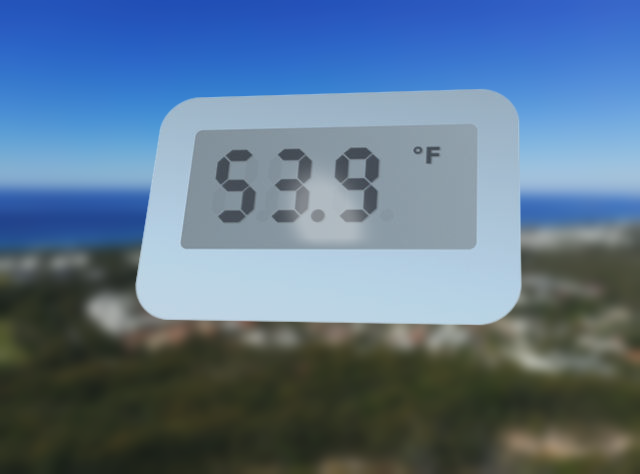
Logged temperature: 53.9°F
